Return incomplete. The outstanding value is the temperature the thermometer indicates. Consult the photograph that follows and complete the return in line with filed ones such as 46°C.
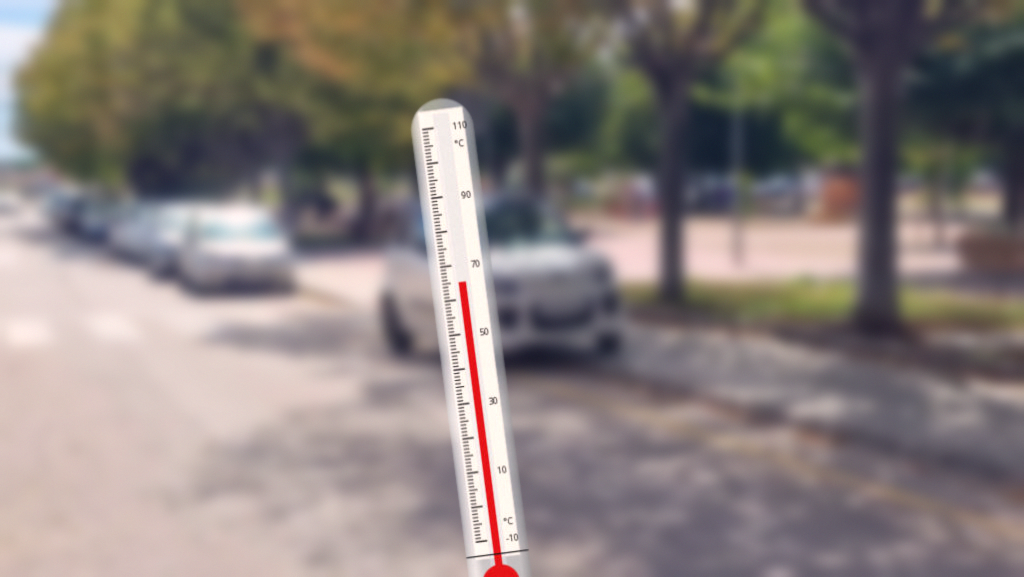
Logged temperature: 65°C
